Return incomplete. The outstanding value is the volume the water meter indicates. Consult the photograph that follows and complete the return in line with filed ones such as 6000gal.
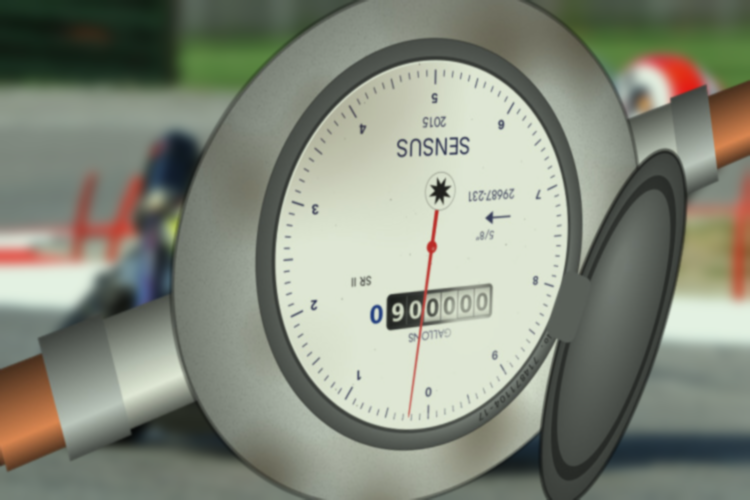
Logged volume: 60.2gal
